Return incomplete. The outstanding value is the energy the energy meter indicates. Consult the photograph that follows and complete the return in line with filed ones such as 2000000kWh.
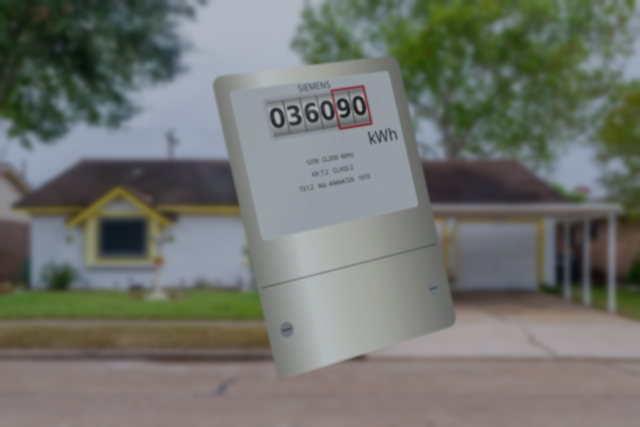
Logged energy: 360.90kWh
